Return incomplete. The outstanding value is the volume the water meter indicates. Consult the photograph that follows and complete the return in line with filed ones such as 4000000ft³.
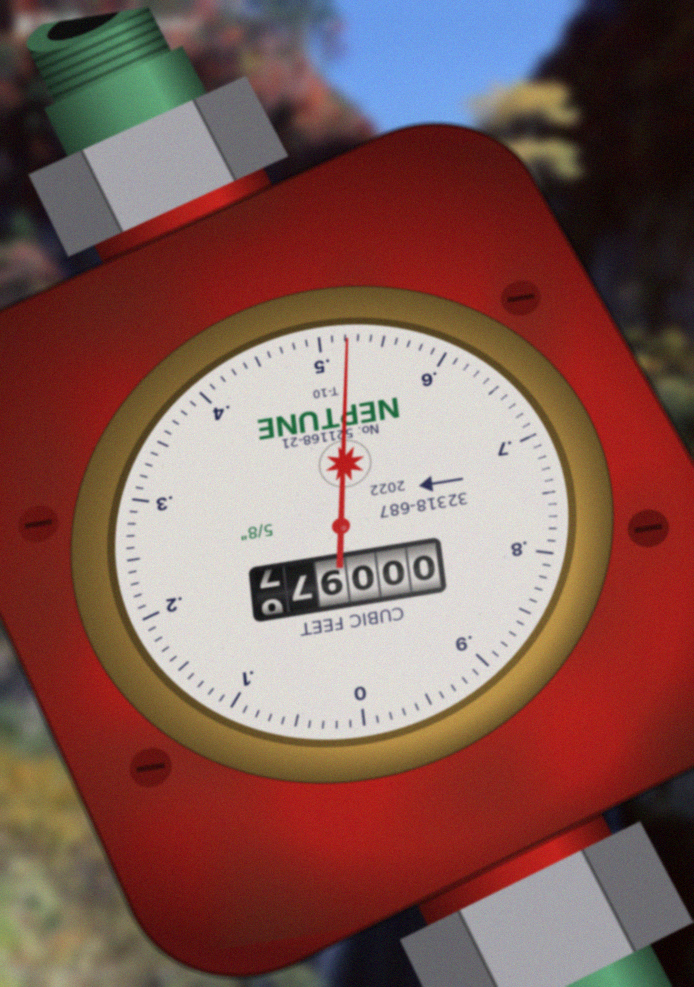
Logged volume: 976.52ft³
